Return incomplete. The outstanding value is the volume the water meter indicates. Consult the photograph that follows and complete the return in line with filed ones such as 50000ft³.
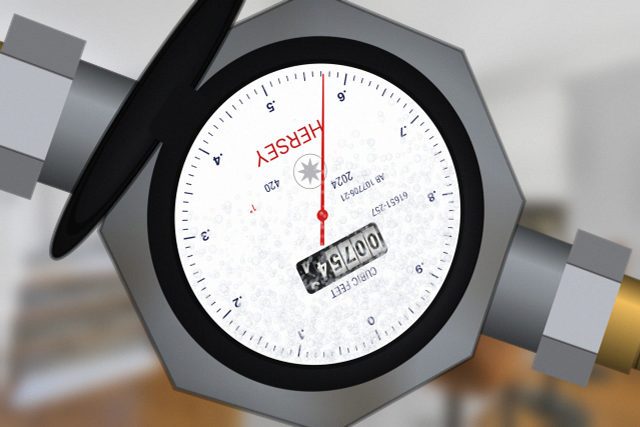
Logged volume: 7543.57ft³
